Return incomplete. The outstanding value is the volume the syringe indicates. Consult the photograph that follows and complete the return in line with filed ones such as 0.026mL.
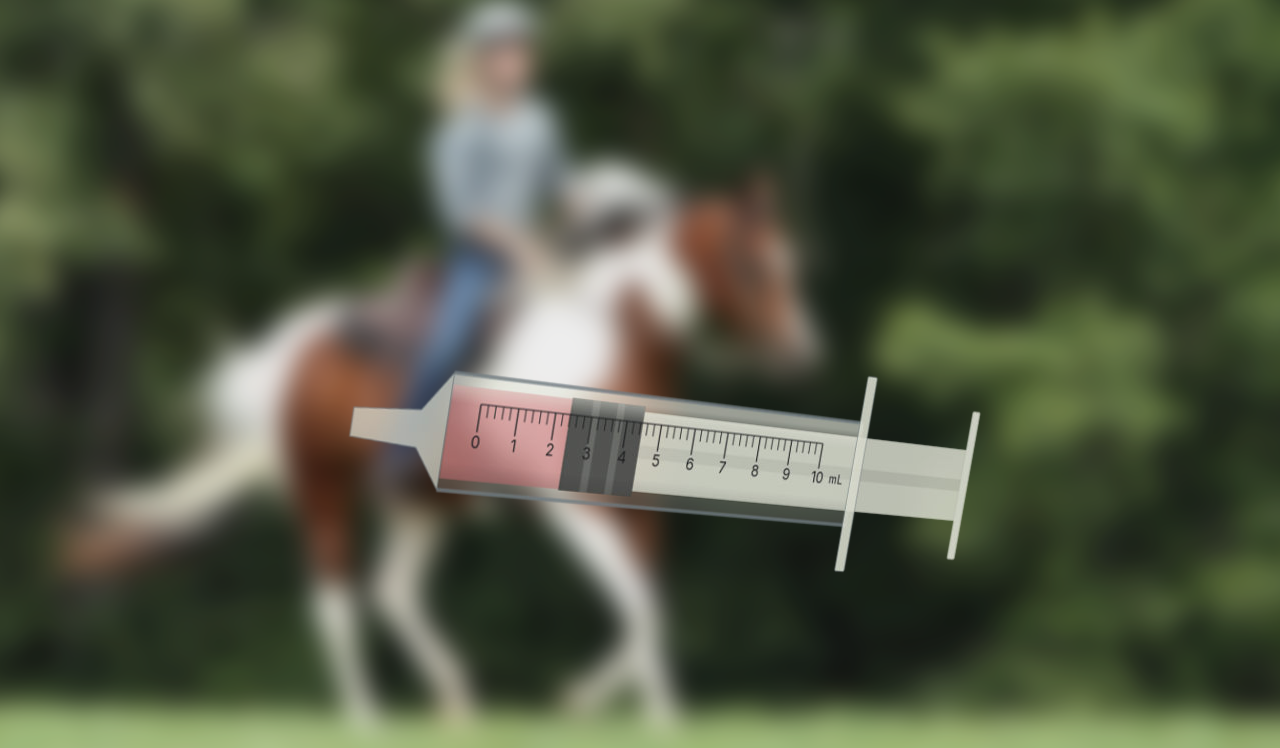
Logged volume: 2.4mL
